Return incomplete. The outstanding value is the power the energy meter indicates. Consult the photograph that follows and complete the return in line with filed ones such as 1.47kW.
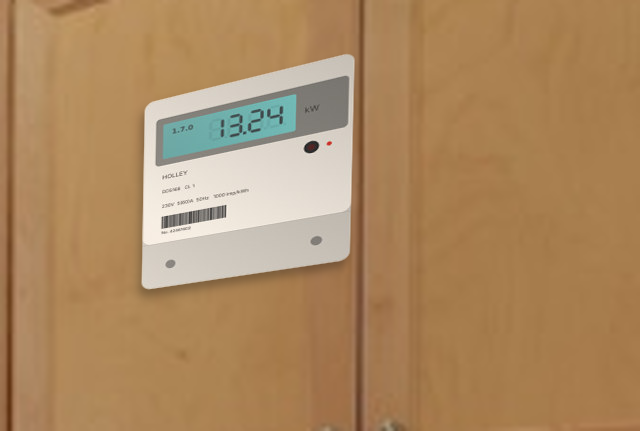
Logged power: 13.24kW
